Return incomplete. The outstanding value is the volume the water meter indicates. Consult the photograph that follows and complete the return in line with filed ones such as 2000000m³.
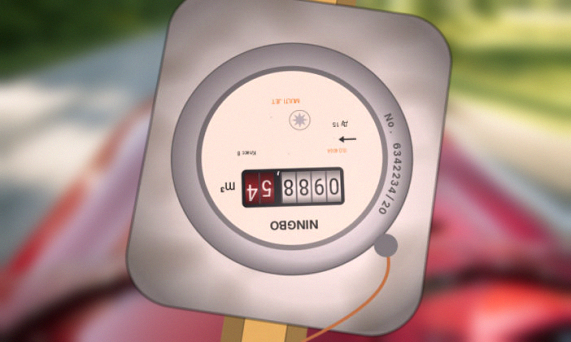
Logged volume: 988.54m³
